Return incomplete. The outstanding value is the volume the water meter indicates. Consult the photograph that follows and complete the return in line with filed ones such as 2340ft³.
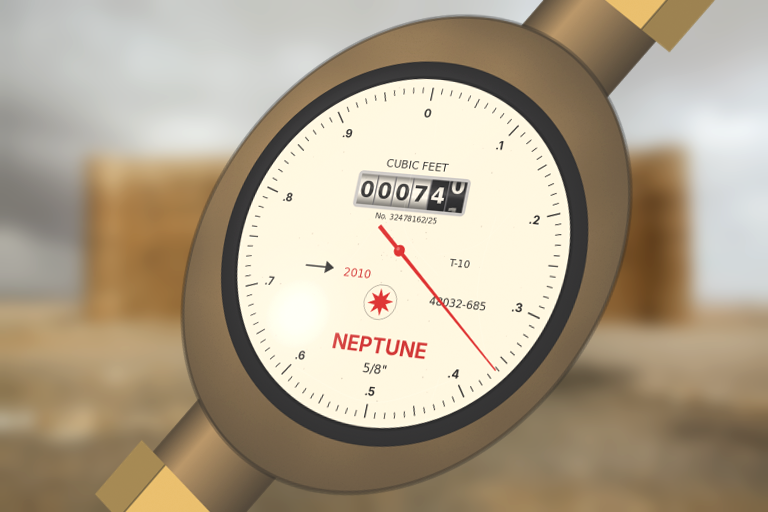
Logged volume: 740.36ft³
